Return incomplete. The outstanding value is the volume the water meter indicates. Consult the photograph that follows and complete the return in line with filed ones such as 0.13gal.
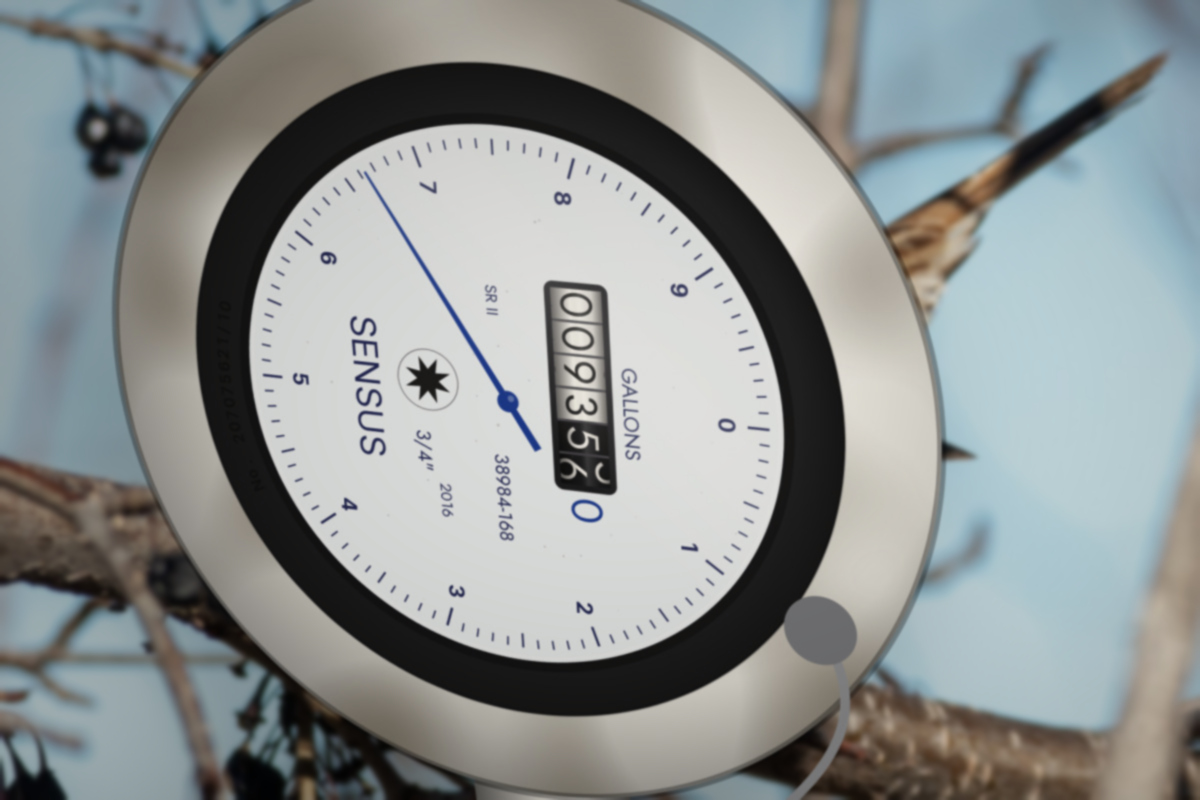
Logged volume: 93556.6gal
